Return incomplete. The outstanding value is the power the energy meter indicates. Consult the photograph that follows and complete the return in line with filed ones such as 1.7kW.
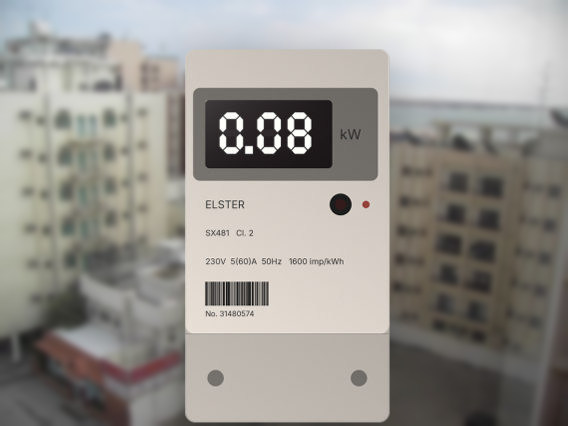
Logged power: 0.08kW
